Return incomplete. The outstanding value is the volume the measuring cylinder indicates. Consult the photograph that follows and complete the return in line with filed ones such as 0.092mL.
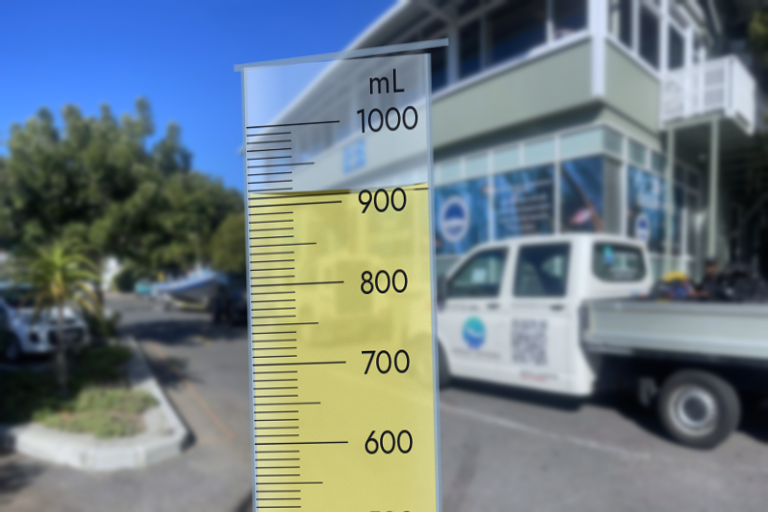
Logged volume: 910mL
